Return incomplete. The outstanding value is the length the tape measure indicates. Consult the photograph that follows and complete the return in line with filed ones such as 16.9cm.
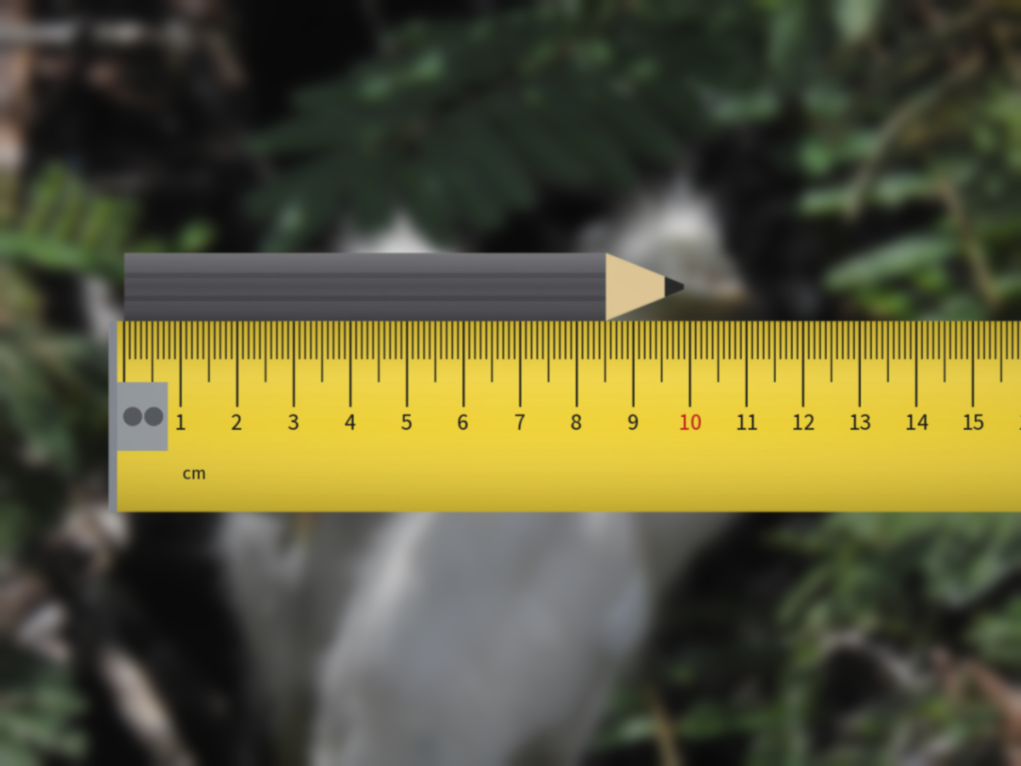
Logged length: 9.9cm
